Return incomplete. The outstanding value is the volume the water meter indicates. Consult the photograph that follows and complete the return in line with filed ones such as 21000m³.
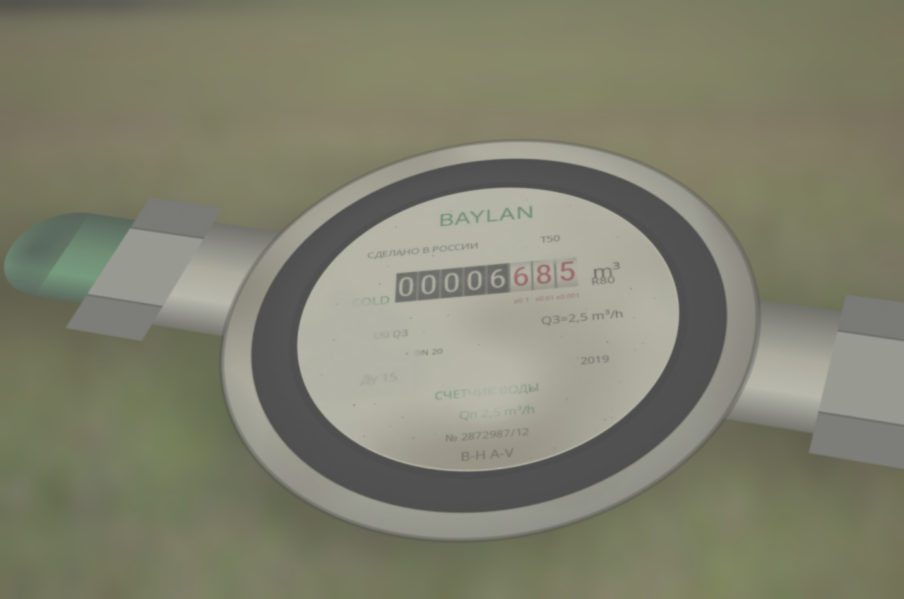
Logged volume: 6.685m³
